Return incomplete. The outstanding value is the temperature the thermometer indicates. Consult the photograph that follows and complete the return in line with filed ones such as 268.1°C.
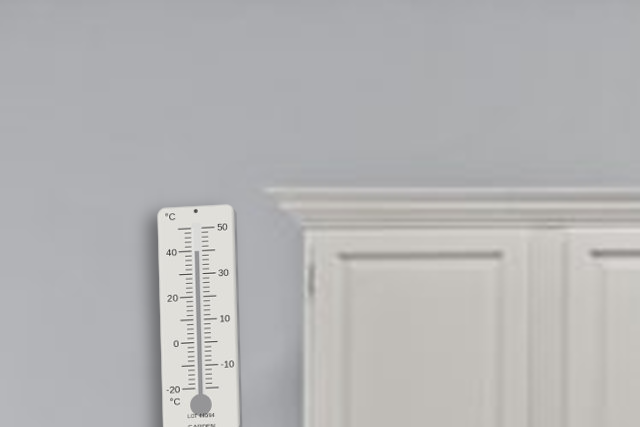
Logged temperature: 40°C
